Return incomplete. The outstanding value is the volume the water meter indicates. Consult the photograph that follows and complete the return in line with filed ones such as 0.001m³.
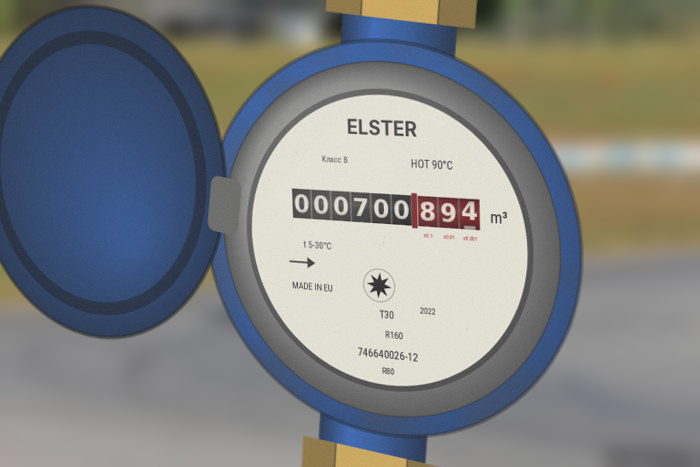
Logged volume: 700.894m³
